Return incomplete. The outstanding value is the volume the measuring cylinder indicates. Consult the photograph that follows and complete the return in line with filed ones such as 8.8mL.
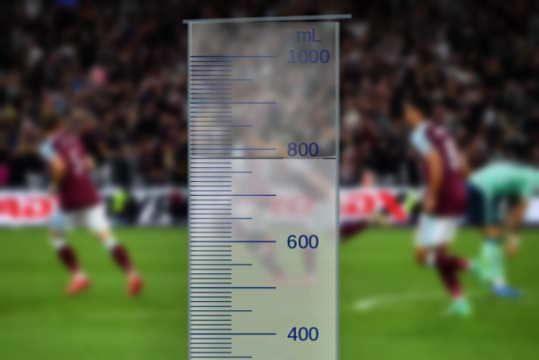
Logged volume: 780mL
